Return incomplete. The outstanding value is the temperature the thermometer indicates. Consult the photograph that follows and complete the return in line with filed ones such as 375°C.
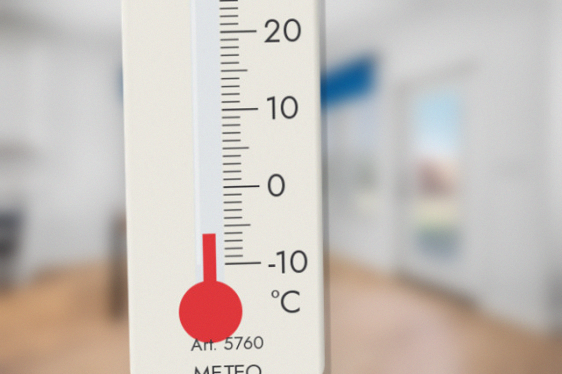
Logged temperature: -6°C
